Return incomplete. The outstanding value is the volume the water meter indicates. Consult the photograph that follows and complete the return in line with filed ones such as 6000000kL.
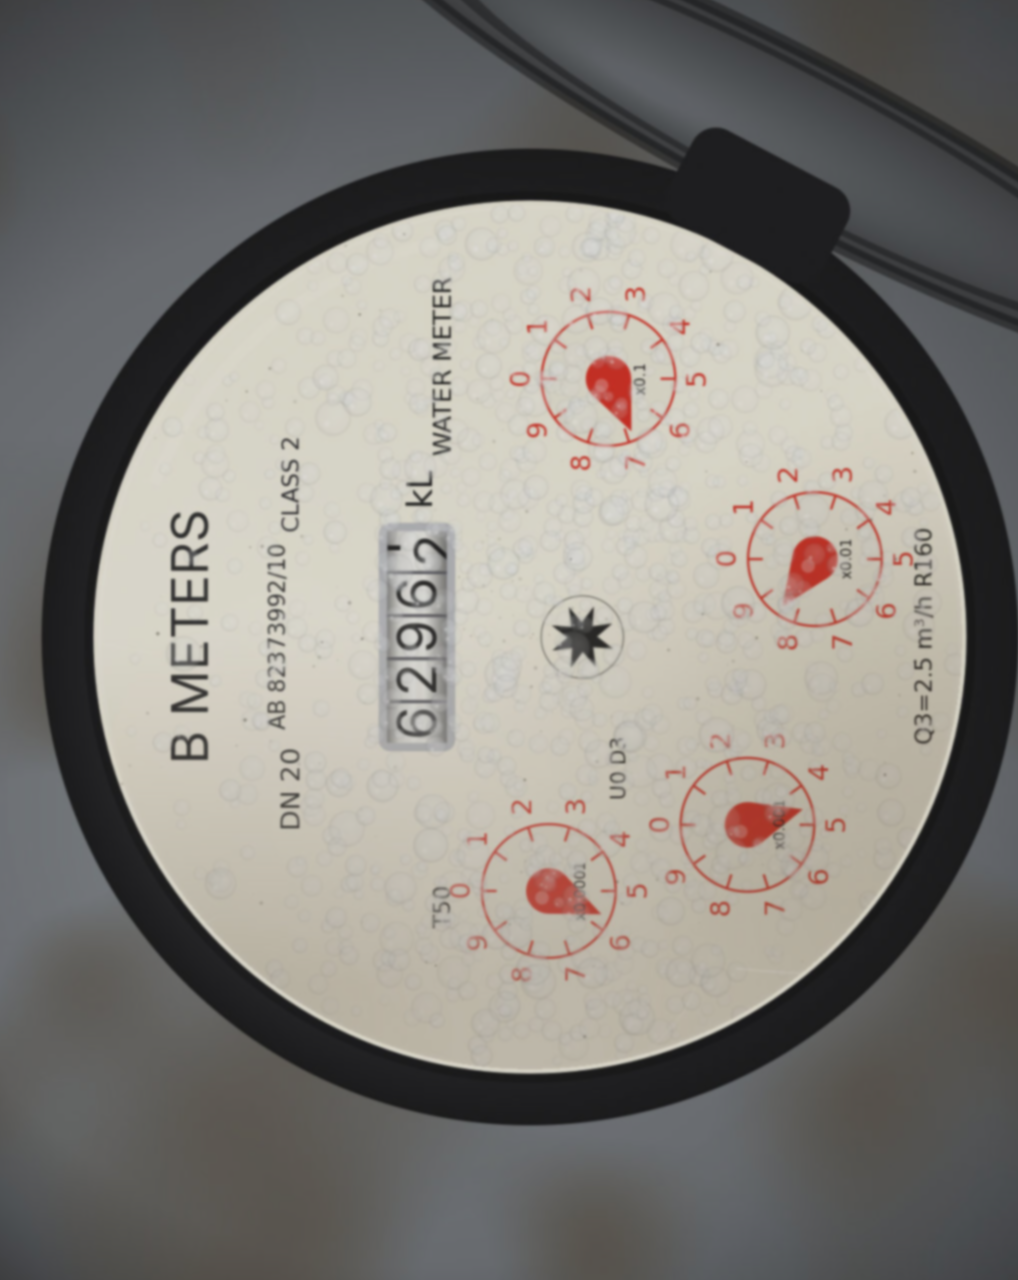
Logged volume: 62961.6845kL
